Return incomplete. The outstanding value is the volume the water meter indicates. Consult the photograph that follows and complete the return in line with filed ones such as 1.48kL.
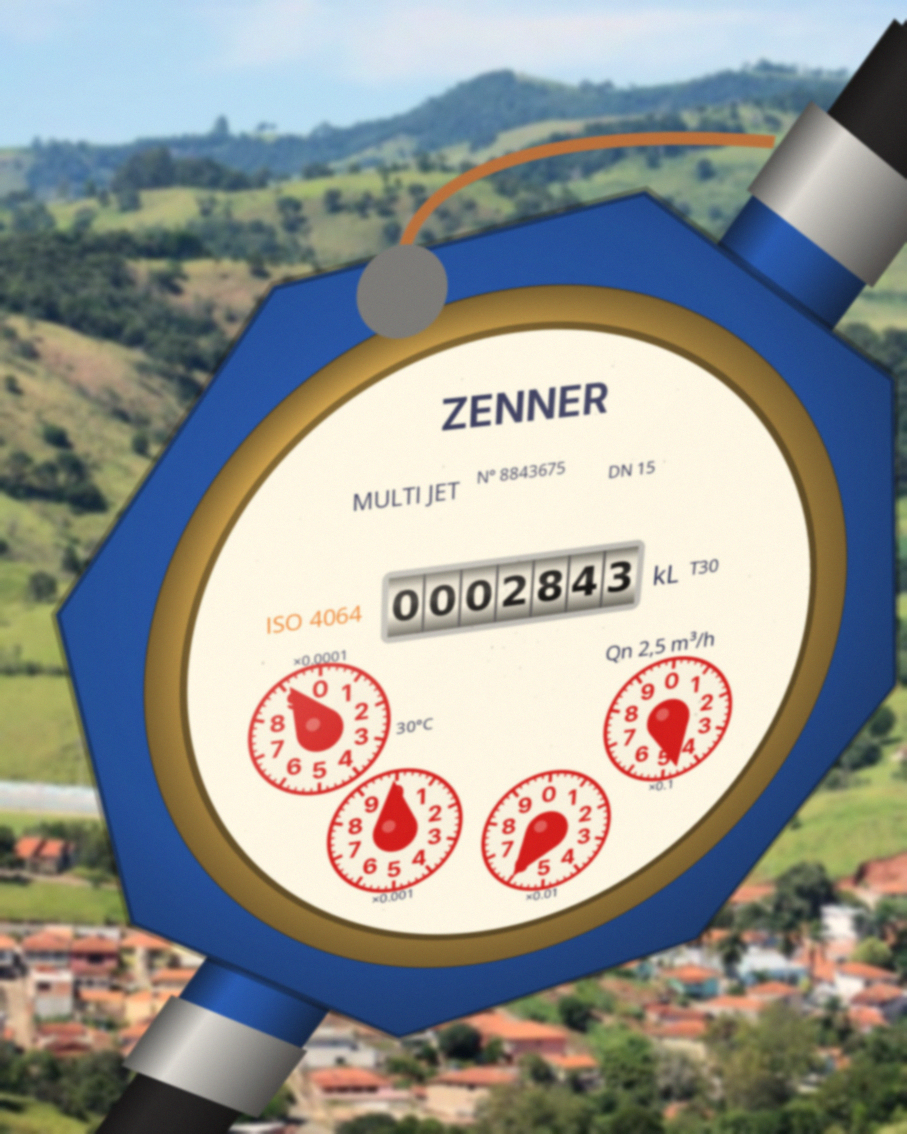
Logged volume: 2843.4599kL
